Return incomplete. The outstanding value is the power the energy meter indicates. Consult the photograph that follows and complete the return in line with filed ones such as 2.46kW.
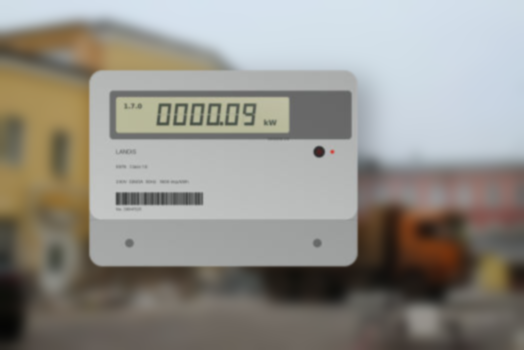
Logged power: 0.09kW
